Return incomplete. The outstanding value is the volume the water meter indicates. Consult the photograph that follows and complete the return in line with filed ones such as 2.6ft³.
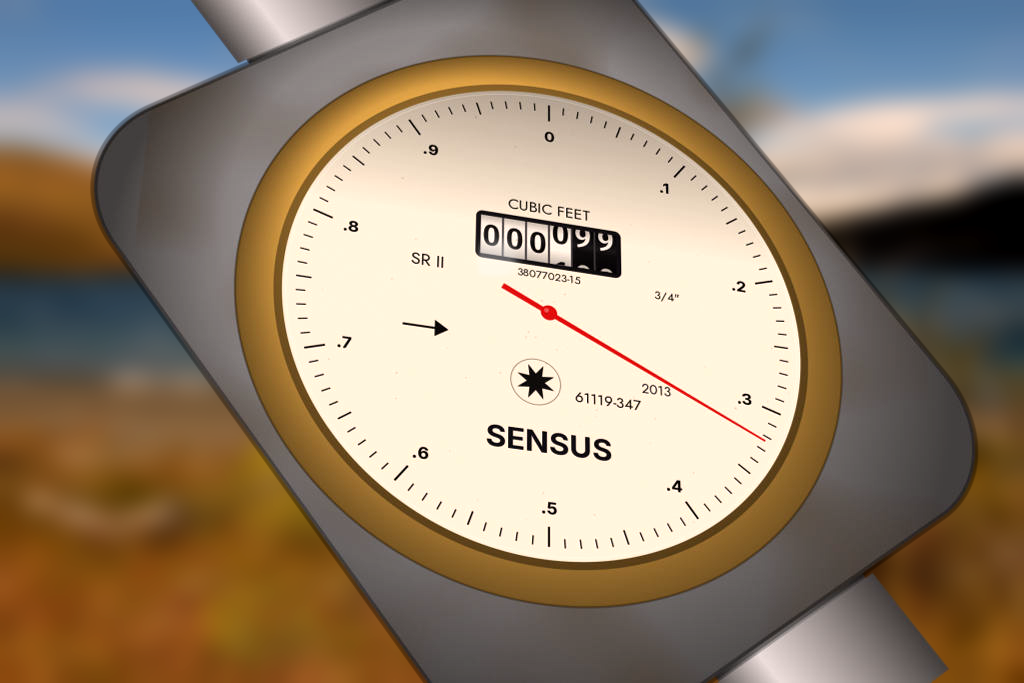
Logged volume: 99.32ft³
